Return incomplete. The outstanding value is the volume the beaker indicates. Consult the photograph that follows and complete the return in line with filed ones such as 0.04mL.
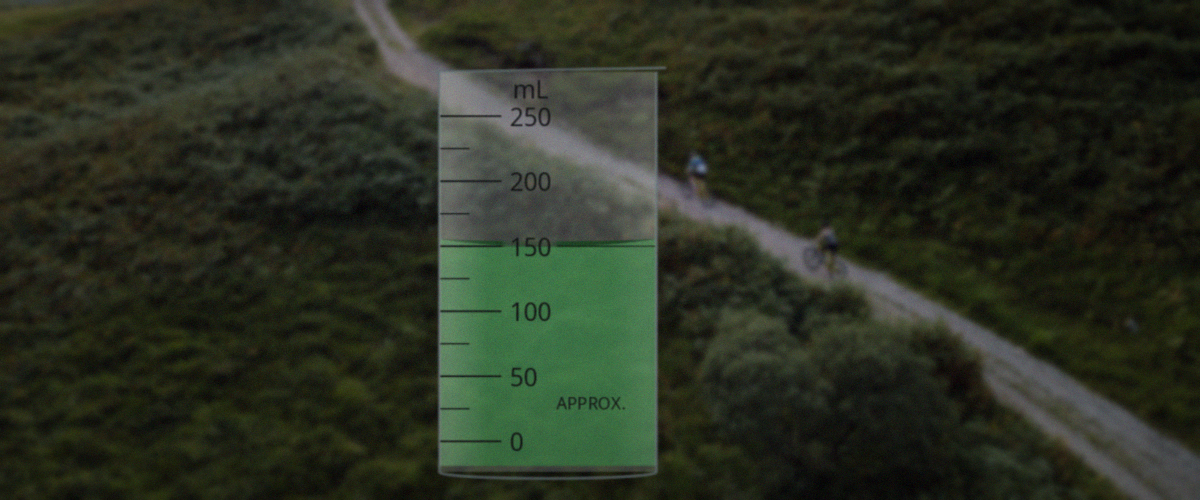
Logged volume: 150mL
